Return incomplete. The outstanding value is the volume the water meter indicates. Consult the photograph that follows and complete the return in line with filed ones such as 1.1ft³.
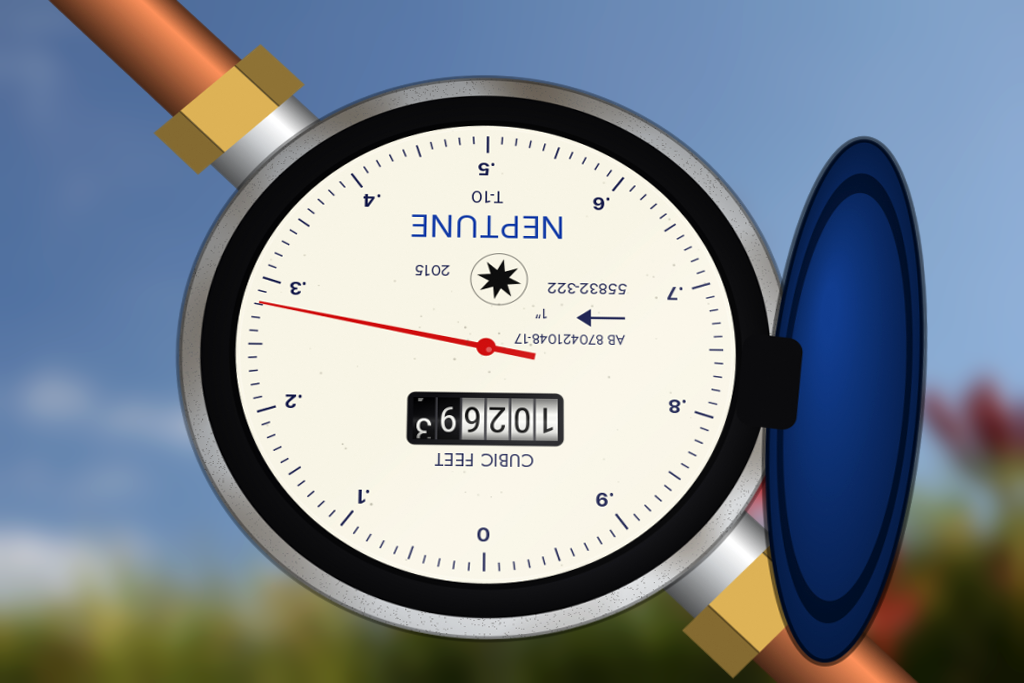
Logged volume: 102693.28ft³
